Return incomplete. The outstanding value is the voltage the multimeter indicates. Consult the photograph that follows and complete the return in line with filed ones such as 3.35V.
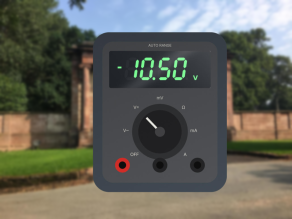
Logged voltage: -10.50V
